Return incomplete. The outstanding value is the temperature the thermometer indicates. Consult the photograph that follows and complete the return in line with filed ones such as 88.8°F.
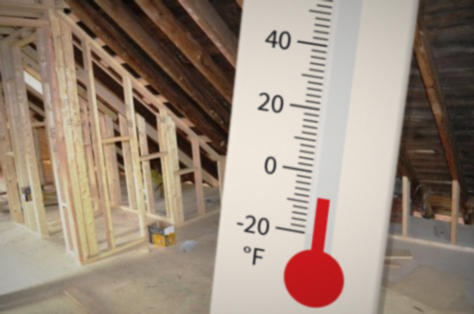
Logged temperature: -8°F
